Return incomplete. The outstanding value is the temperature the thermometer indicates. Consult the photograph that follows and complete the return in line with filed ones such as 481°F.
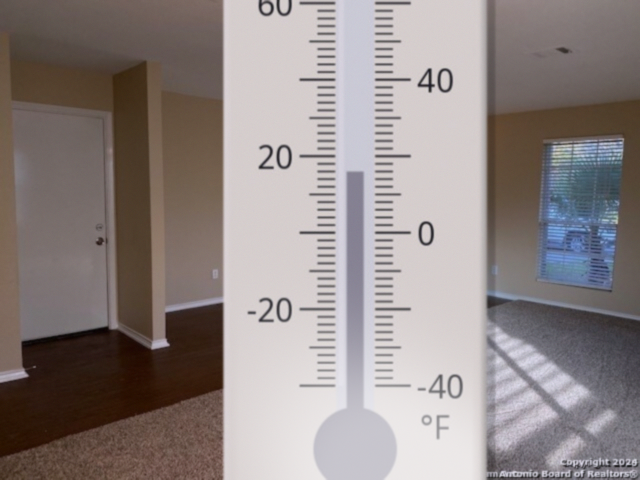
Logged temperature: 16°F
